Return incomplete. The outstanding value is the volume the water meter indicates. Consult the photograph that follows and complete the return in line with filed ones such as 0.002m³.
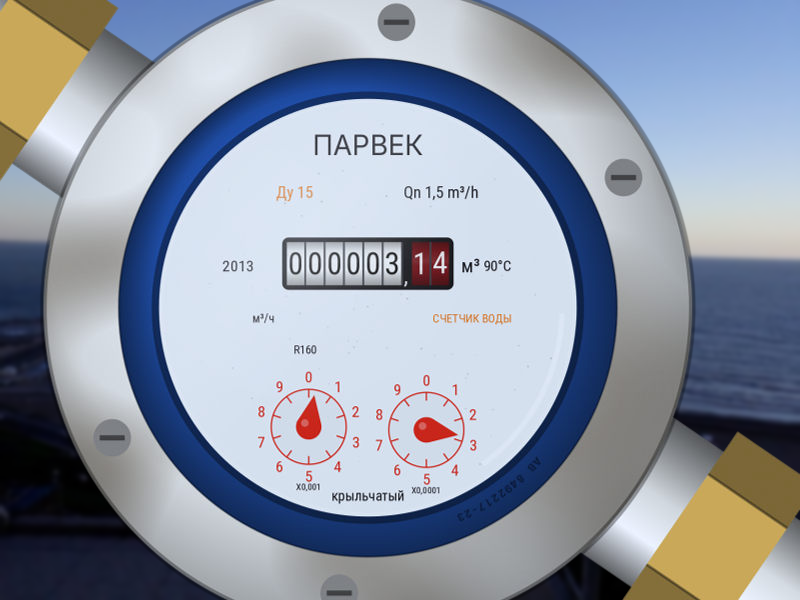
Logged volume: 3.1402m³
